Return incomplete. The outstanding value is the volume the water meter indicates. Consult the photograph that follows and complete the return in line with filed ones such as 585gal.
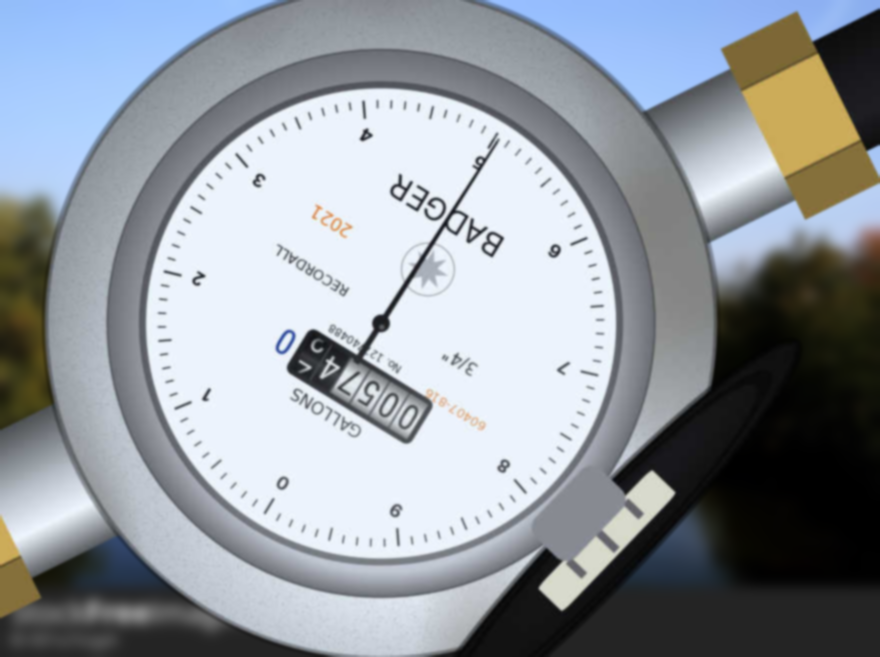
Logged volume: 57425.0gal
